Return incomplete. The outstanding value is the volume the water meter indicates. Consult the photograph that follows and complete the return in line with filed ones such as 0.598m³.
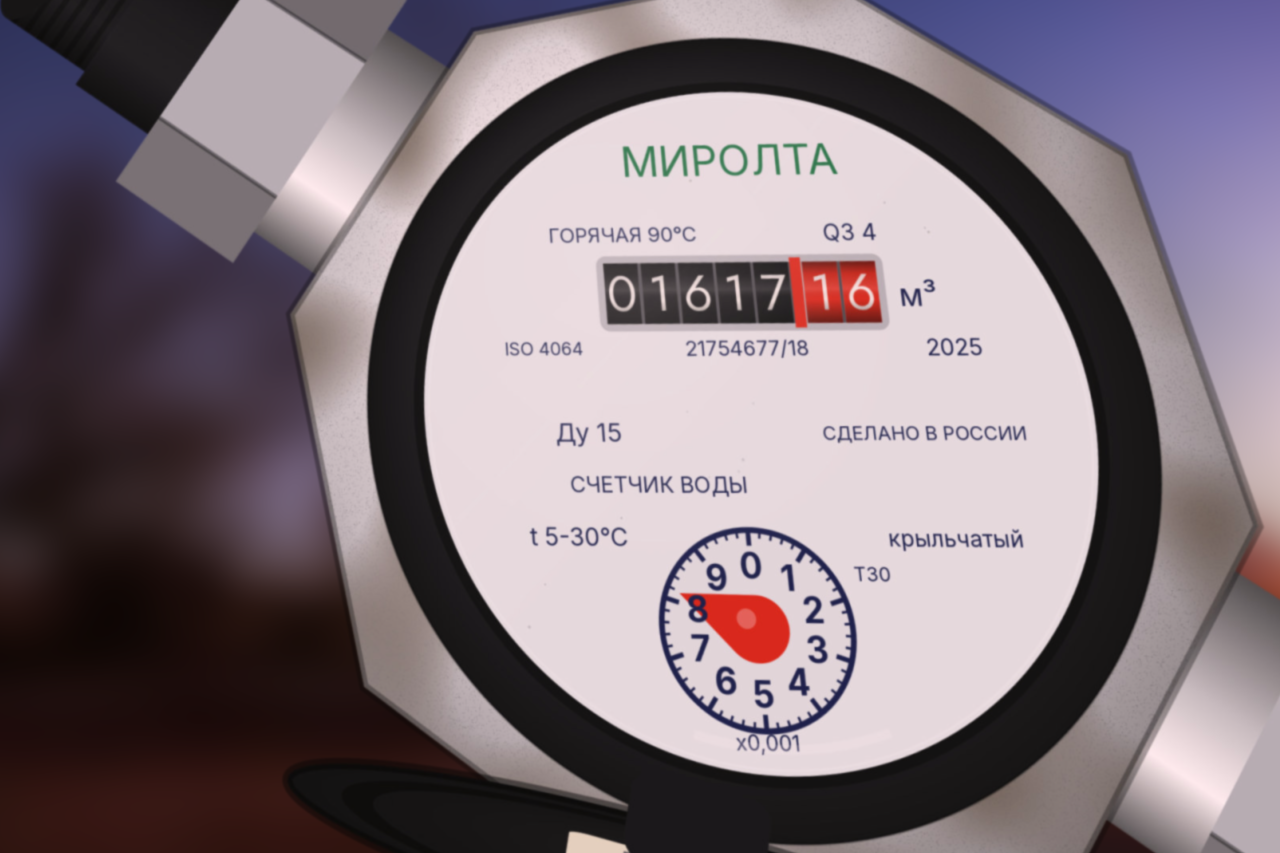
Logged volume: 1617.168m³
